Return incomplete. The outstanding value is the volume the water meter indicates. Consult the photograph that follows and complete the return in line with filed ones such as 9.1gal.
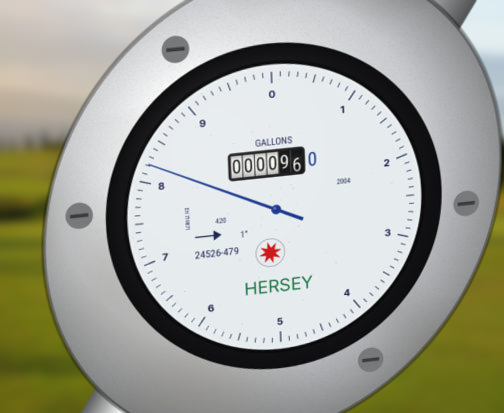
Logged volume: 958.2gal
